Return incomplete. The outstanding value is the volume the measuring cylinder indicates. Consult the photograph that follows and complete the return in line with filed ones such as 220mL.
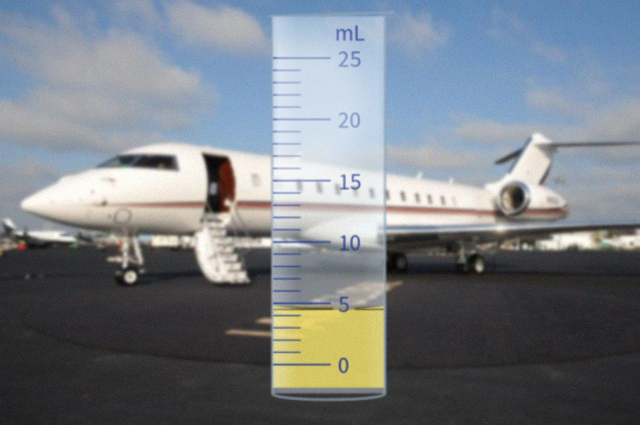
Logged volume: 4.5mL
